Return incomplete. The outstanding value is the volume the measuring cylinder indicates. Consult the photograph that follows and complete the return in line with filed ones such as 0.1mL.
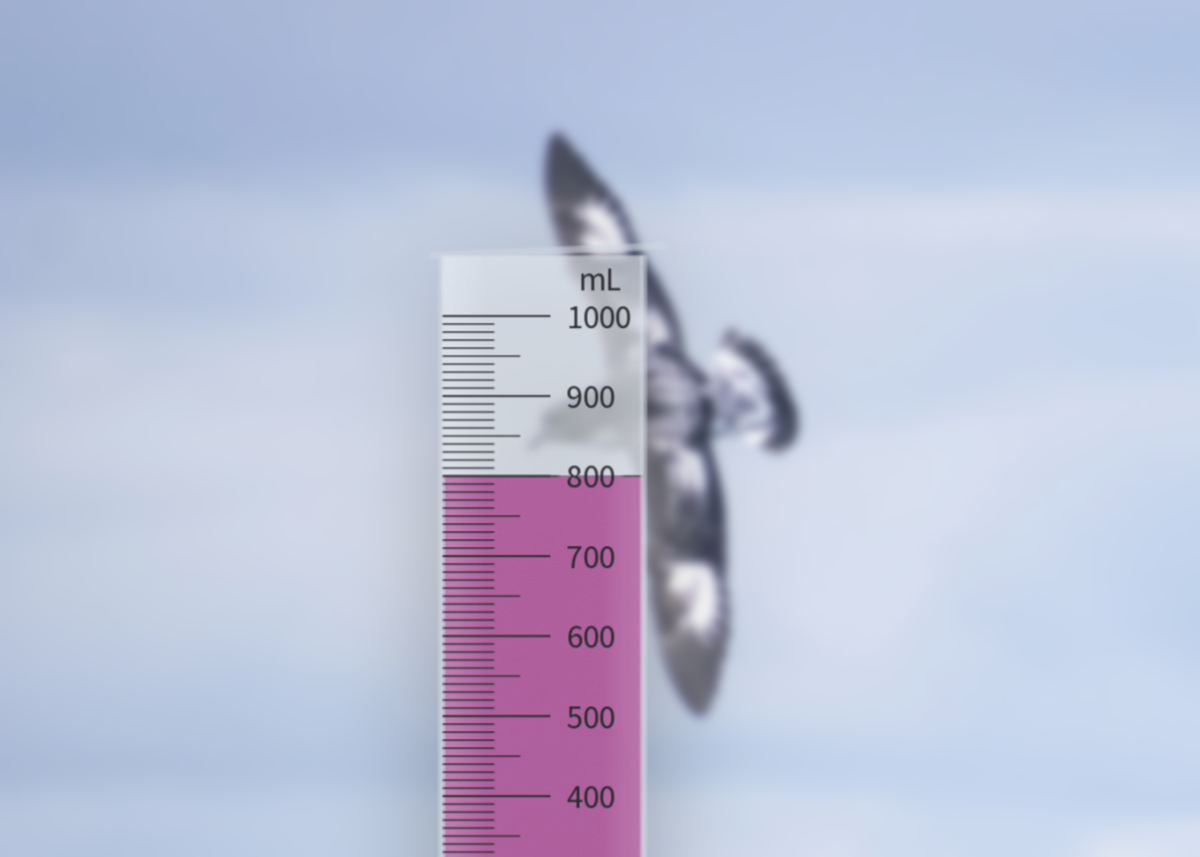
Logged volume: 800mL
